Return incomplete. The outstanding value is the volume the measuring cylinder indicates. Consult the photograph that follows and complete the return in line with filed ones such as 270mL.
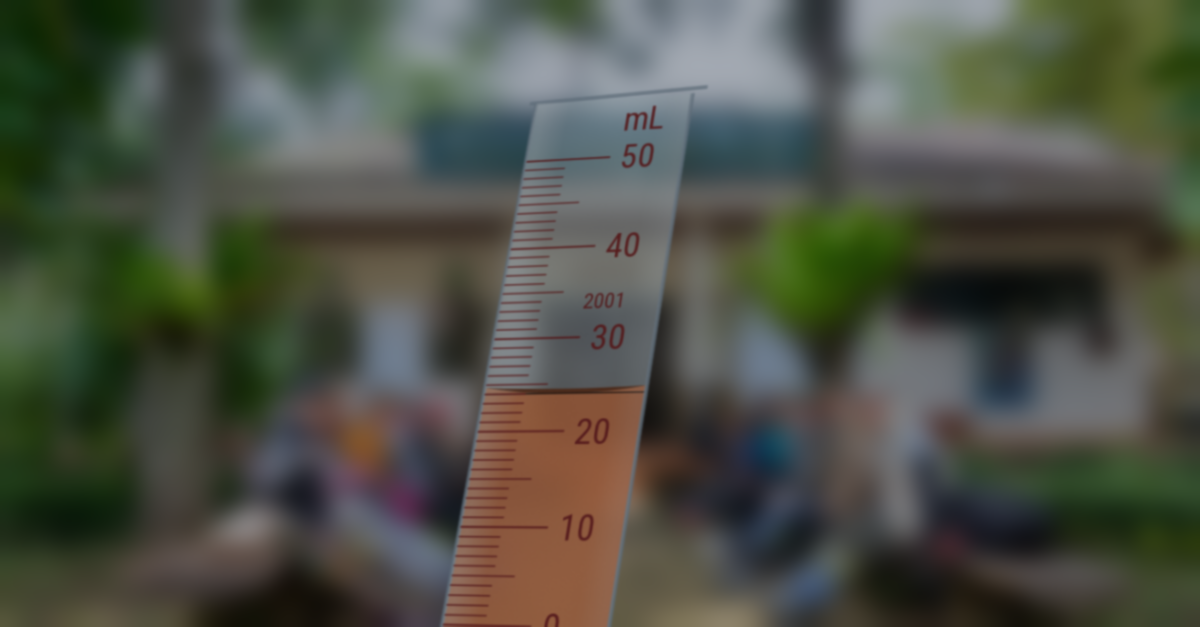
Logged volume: 24mL
